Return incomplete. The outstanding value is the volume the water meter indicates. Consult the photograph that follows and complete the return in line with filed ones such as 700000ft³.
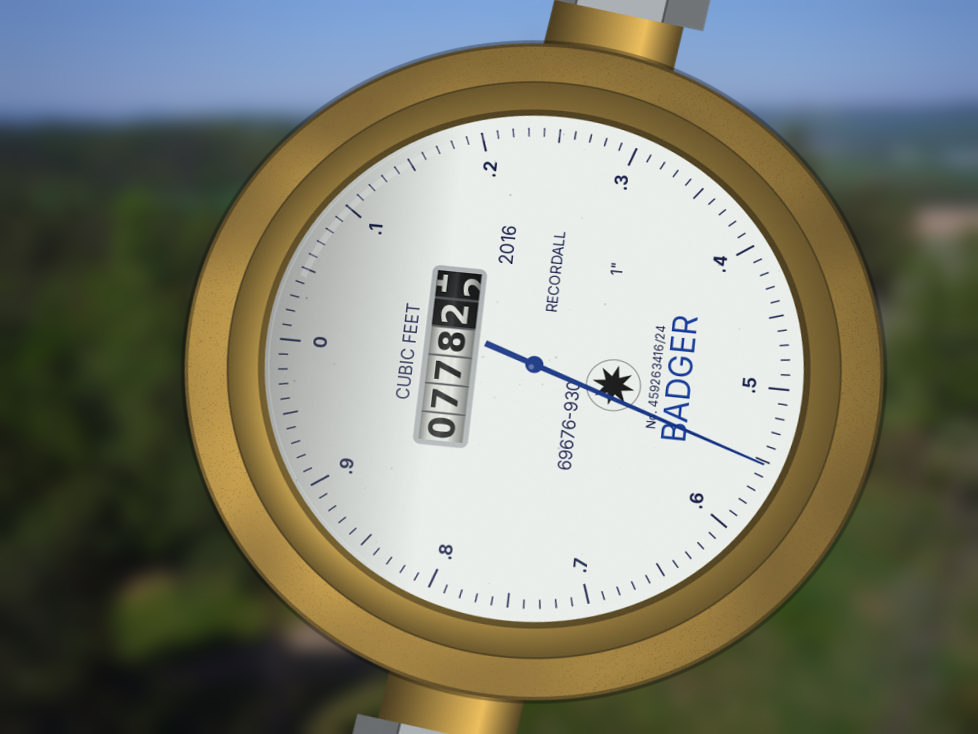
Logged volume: 77821.55ft³
